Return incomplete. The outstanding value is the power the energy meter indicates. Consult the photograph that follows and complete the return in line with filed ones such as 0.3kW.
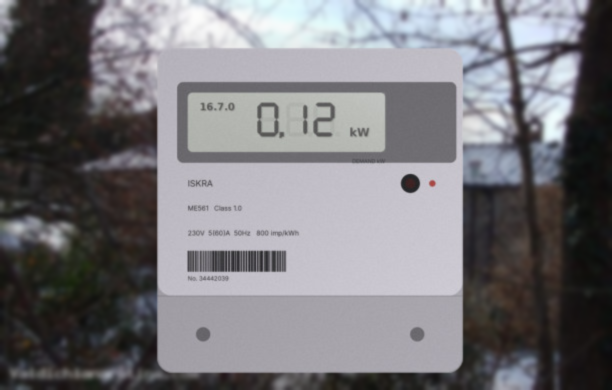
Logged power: 0.12kW
